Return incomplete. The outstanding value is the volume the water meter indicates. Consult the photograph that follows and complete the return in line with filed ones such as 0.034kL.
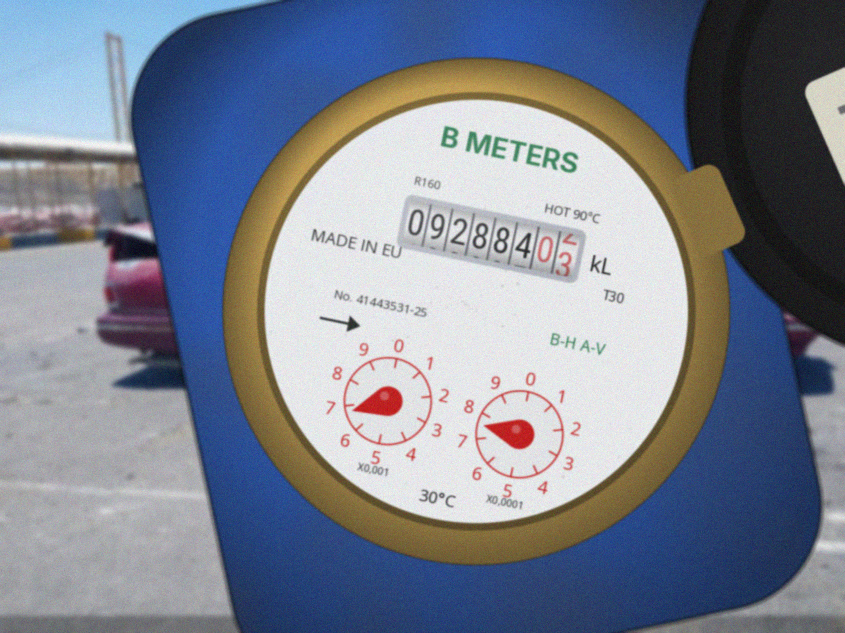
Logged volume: 92884.0267kL
